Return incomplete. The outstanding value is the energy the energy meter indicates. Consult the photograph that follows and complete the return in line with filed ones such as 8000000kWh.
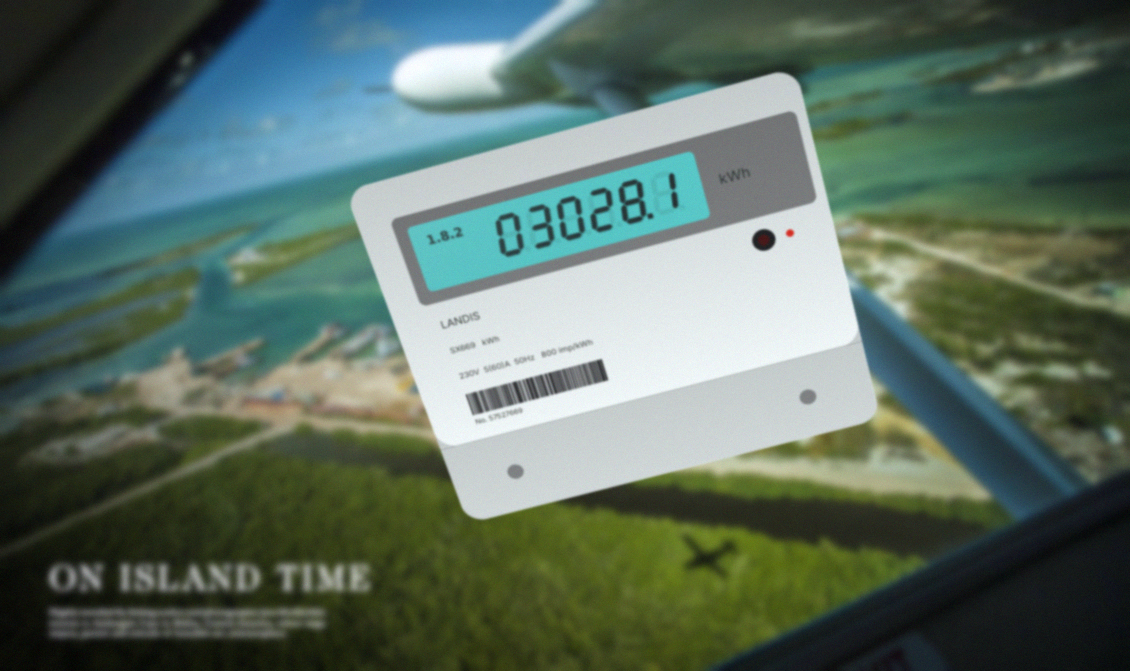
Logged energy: 3028.1kWh
